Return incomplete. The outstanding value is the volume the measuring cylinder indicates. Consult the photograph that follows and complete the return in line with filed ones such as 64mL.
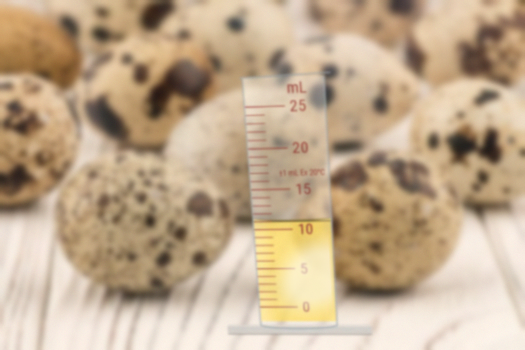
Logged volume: 11mL
